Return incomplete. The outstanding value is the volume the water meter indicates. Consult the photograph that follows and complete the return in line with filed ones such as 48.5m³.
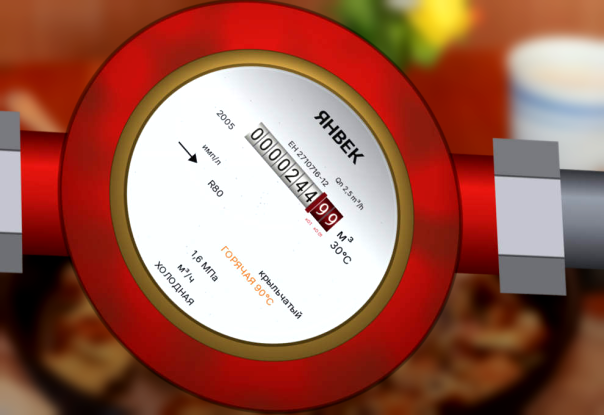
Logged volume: 244.99m³
